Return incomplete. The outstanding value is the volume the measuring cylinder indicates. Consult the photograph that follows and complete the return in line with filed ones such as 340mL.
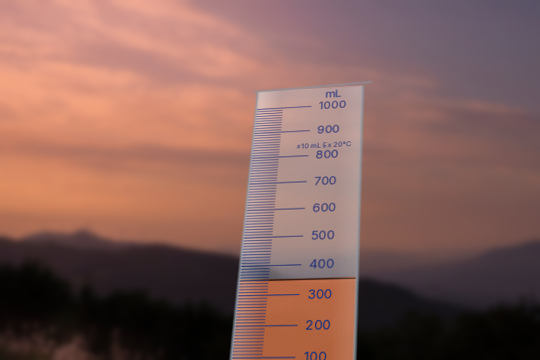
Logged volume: 350mL
